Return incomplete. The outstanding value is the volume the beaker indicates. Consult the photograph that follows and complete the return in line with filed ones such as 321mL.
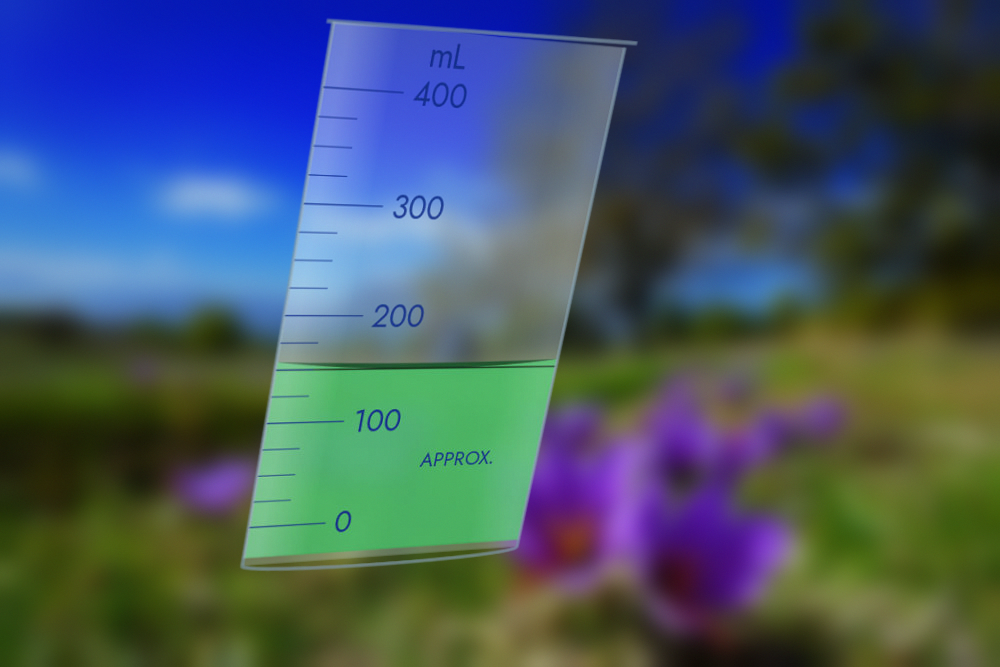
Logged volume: 150mL
